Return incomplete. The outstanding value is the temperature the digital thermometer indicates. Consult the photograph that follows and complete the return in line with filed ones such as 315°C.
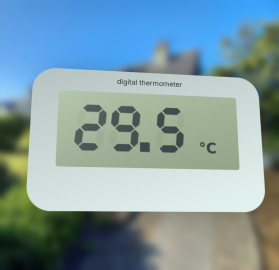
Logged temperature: 29.5°C
